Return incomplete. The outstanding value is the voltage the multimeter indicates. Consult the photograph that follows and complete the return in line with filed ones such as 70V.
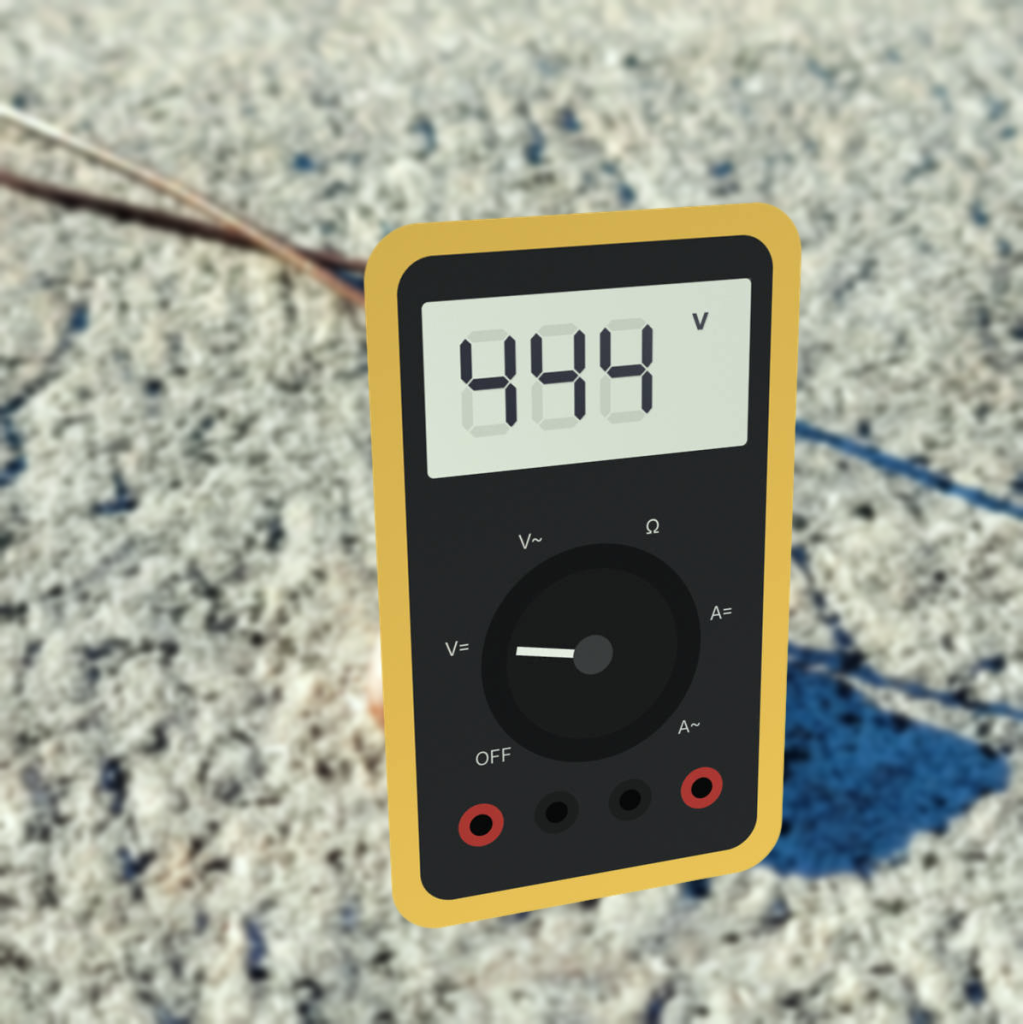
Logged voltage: 444V
